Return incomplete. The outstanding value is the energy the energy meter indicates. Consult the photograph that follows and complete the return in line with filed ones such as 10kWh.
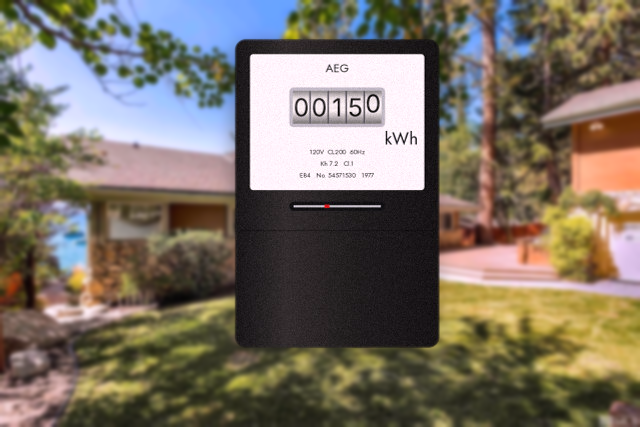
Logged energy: 150kWh
